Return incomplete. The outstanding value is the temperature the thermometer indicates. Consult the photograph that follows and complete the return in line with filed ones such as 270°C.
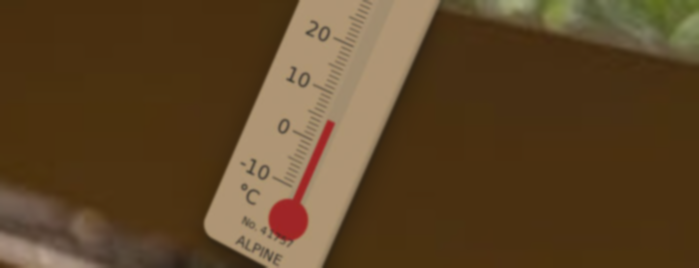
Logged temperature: 5°C
